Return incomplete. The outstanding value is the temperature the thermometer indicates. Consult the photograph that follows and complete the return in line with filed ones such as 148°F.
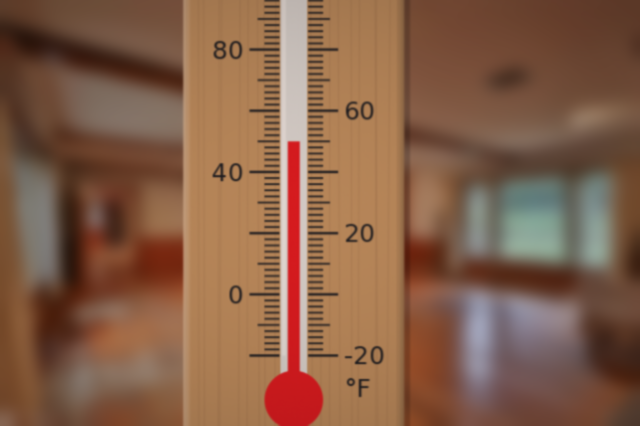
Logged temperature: 50°F
